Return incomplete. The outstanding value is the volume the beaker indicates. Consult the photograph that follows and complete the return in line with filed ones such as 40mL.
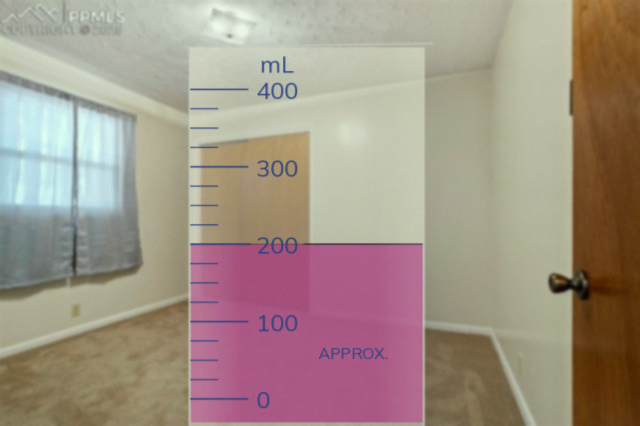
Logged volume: 200mL
